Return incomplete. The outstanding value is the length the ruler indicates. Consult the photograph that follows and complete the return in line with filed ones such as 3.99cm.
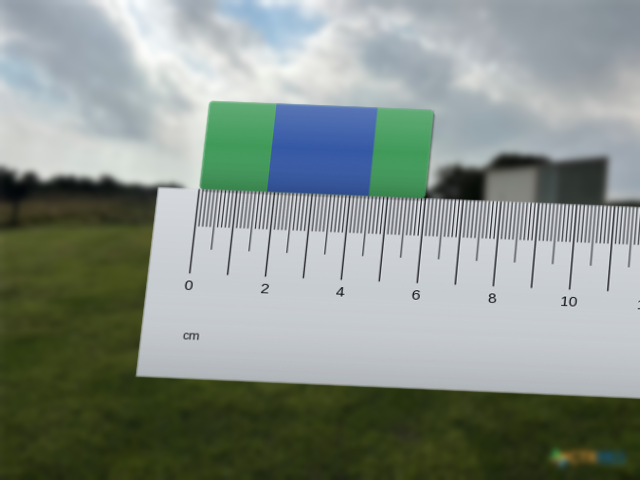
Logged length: 6cm
